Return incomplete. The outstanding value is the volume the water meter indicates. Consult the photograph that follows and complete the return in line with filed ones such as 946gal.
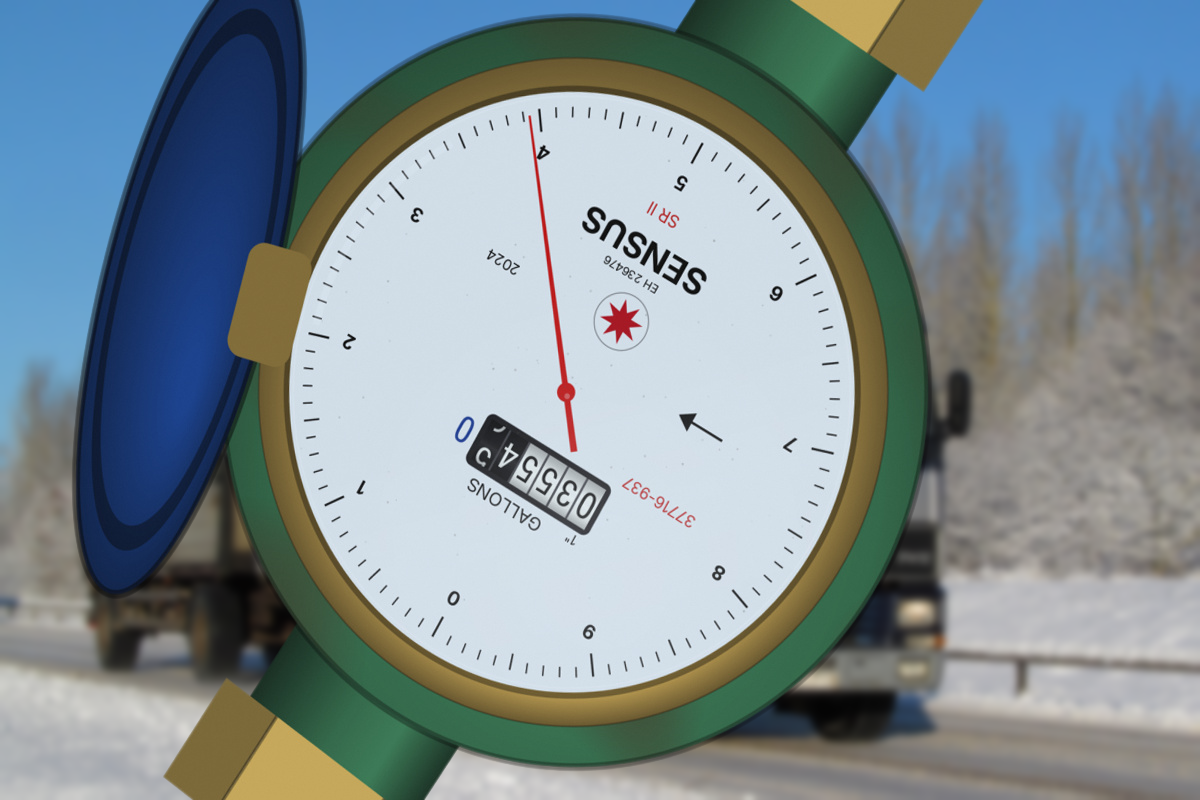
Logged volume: 355453.9gal
